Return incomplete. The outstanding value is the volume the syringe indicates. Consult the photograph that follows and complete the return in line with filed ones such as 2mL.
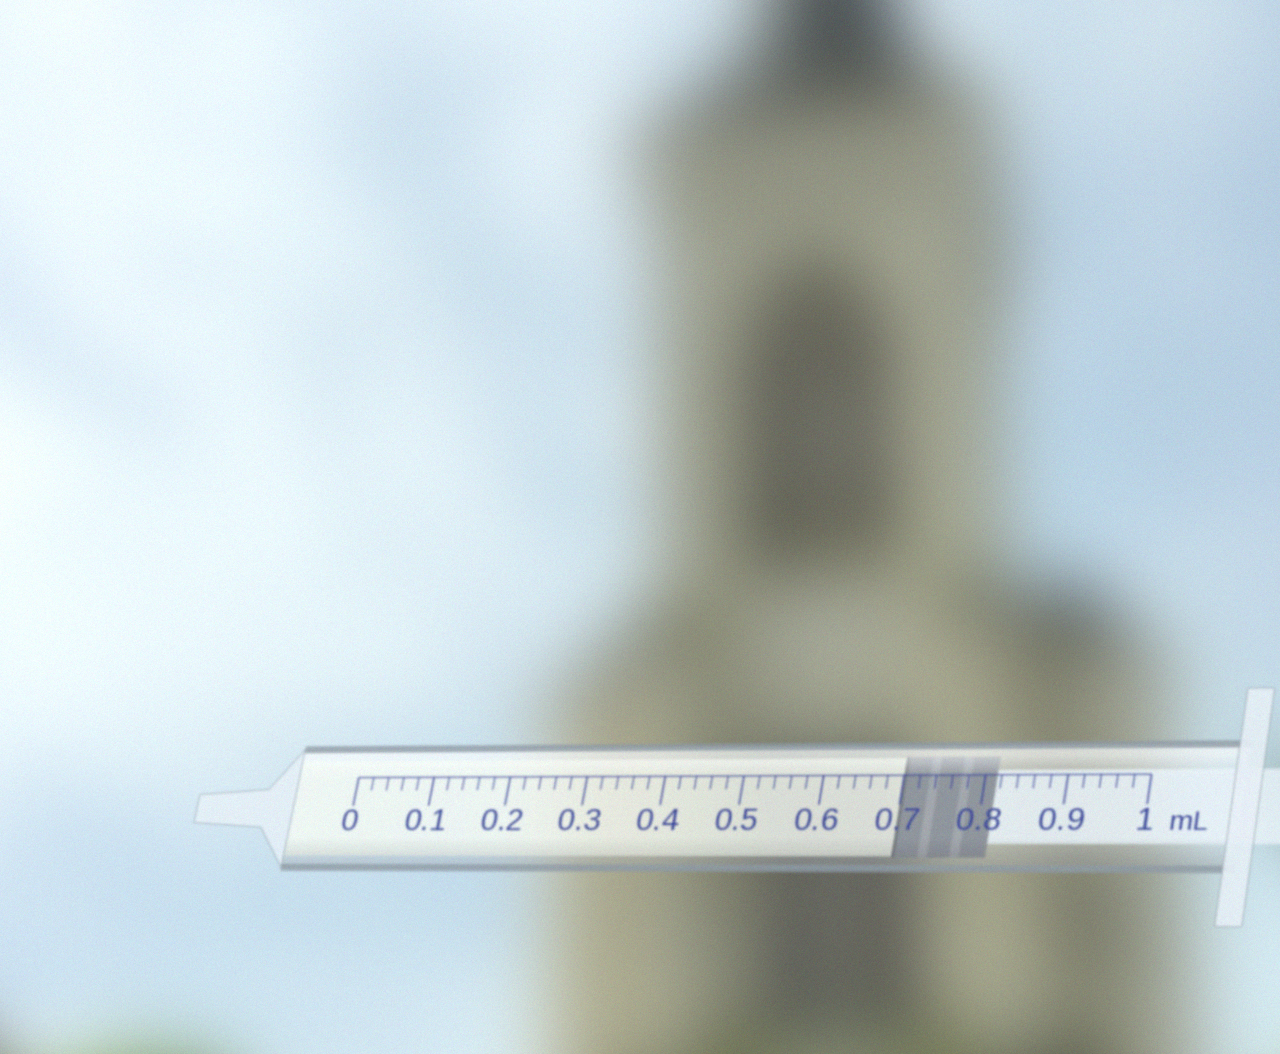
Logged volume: 0.7mL
